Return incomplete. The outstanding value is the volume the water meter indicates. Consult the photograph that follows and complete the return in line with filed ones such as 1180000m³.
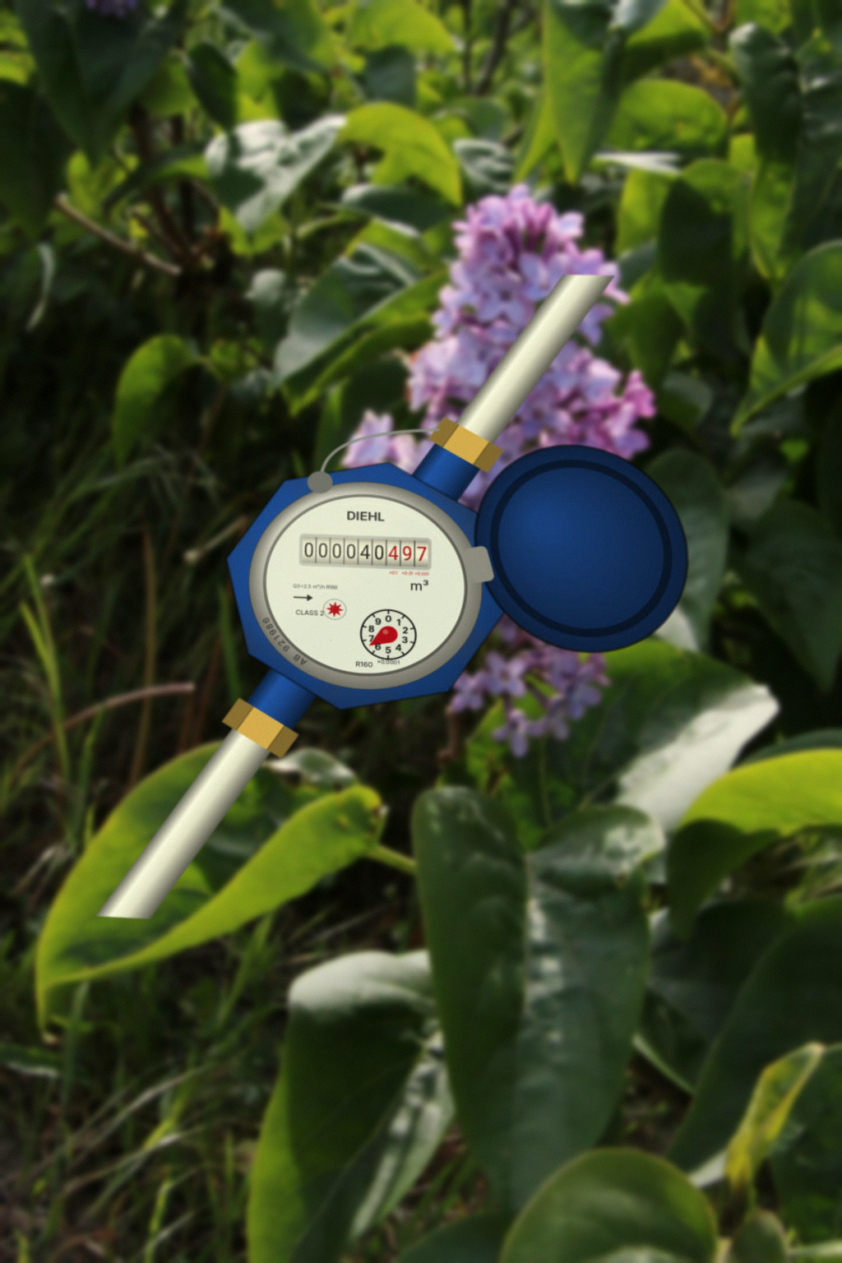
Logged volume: 40.4976m³
